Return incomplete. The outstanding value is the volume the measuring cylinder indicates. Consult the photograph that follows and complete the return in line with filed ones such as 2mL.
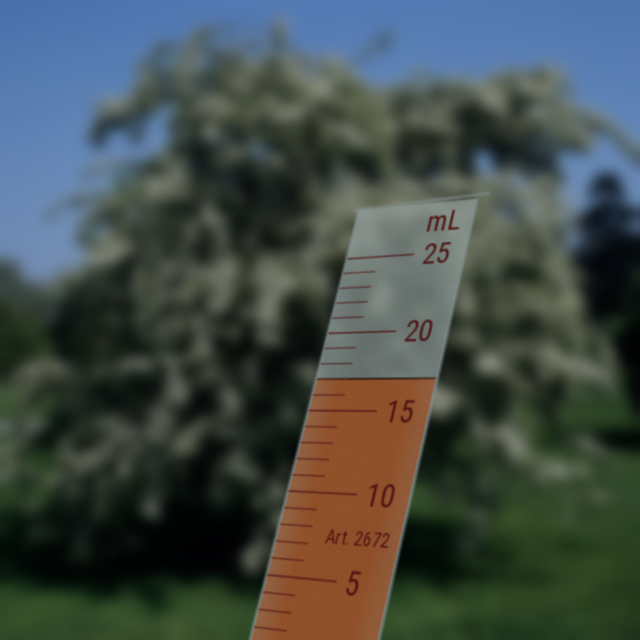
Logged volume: 17mL
